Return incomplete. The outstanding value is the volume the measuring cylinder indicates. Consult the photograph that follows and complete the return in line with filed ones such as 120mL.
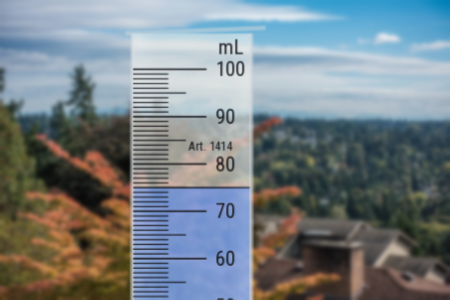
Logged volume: 75mL
